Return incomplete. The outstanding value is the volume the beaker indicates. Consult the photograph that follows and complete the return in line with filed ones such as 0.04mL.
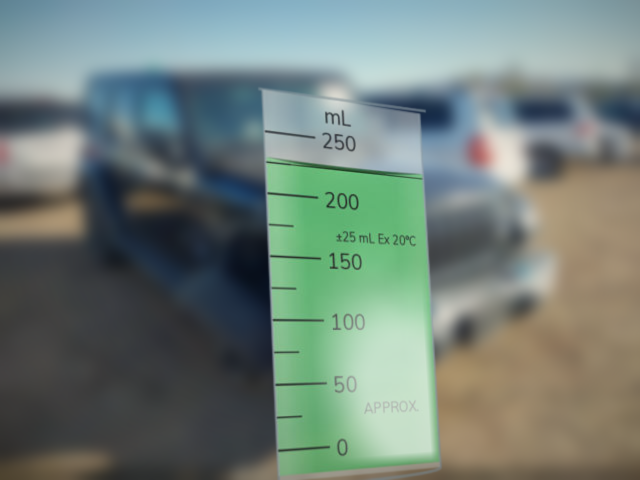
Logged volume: 225mL
